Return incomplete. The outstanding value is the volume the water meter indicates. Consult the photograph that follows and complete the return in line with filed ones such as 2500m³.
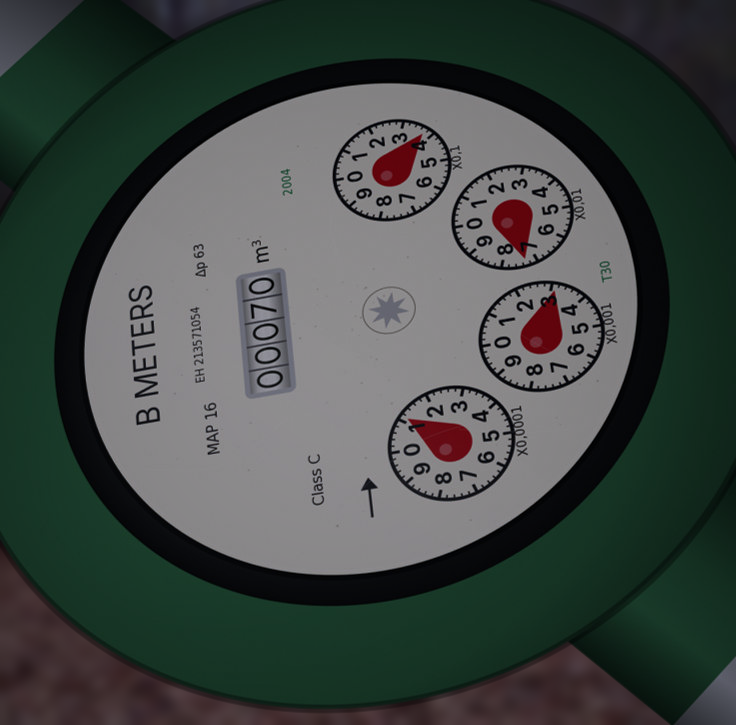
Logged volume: 70.3731m³
